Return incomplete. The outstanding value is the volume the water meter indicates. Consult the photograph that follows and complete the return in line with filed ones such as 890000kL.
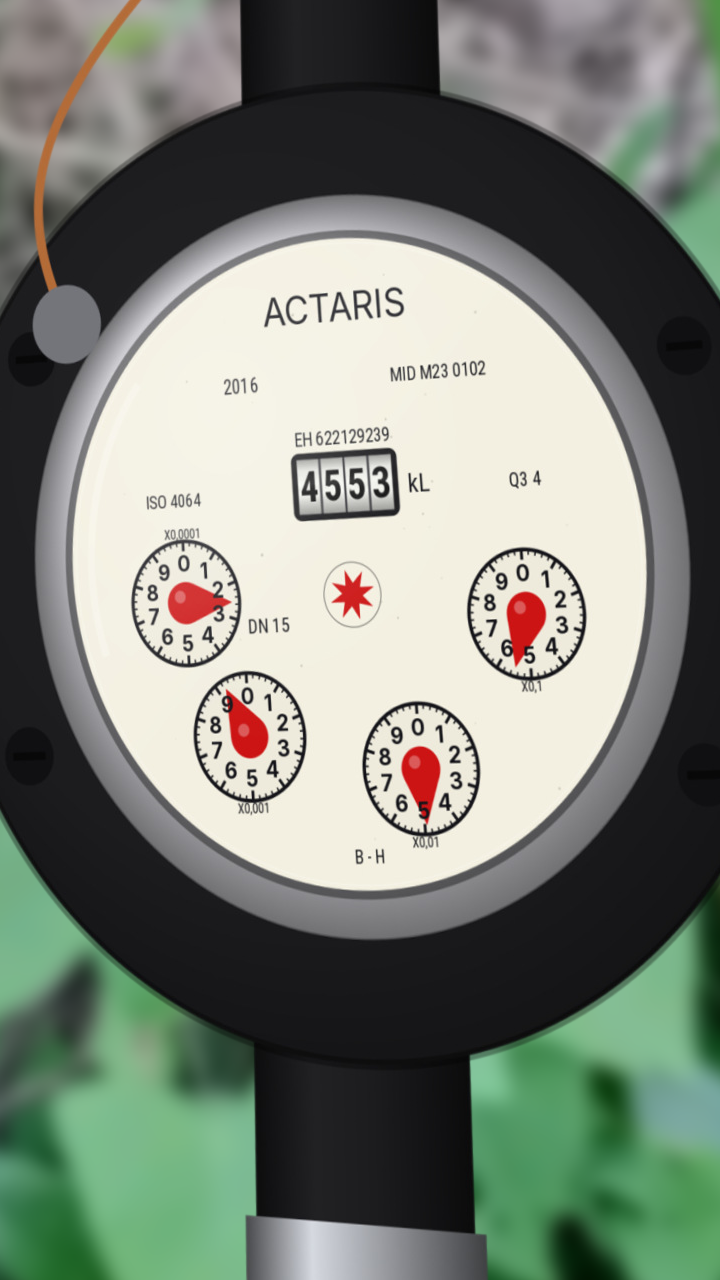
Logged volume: 4553.5492kL
